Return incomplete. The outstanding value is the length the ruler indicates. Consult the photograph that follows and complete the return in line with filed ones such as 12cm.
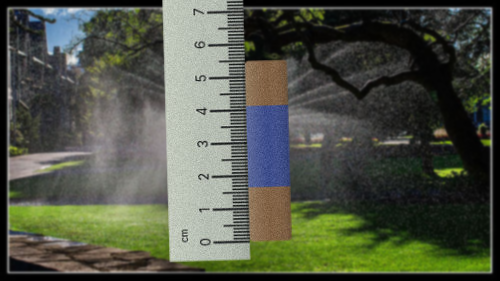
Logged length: 5.5cm
